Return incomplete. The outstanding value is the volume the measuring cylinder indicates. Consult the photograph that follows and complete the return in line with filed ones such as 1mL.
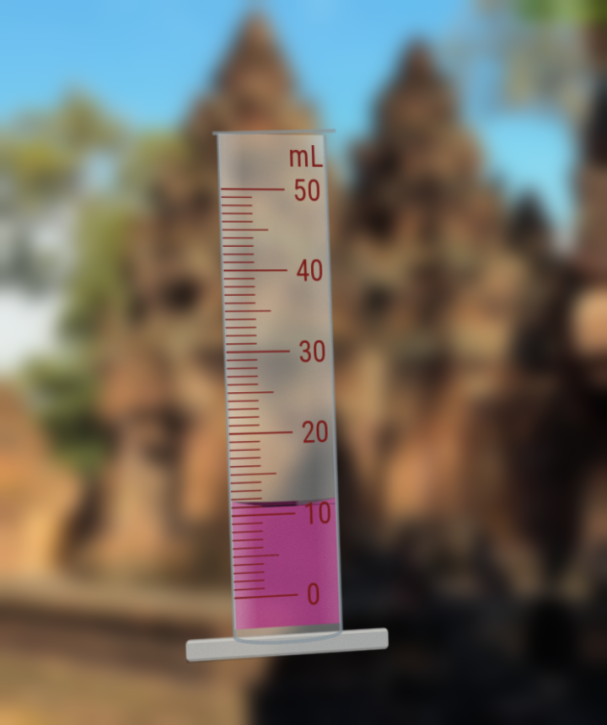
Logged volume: 11mL
